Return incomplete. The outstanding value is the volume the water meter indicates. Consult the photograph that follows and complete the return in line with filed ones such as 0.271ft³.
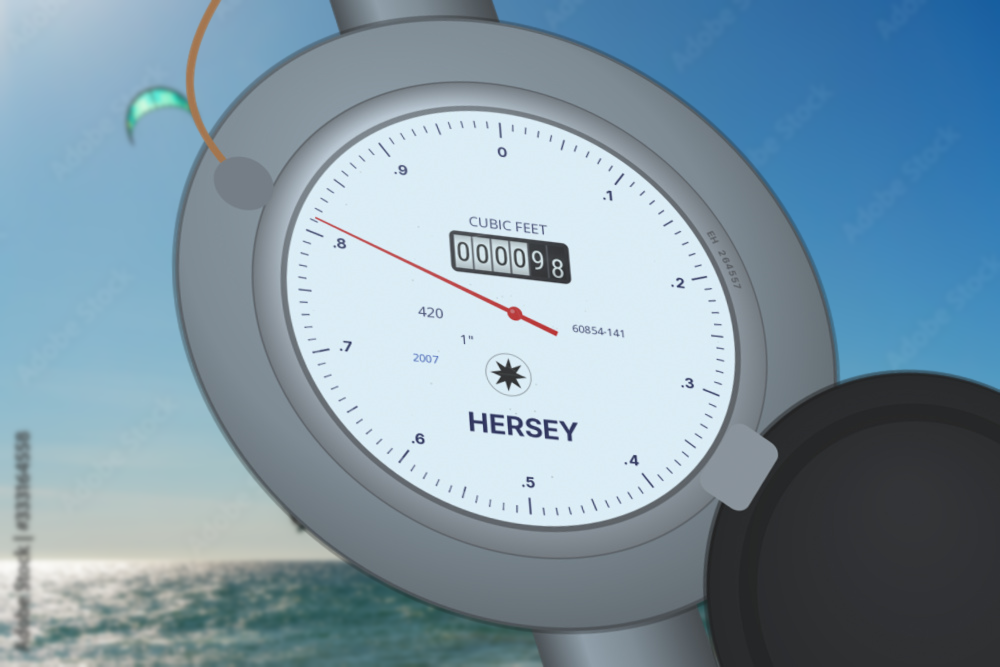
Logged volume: 97.81ft³
